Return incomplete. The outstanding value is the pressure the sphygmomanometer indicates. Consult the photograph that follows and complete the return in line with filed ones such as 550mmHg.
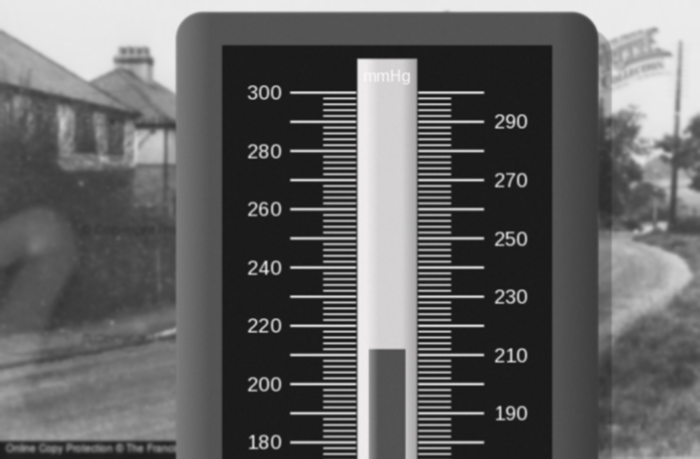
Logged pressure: 212mmHg
